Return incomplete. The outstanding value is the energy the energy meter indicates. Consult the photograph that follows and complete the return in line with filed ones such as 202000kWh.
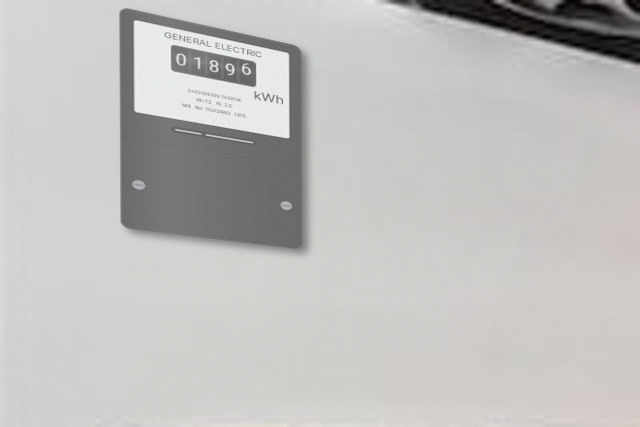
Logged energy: 1896kWh
